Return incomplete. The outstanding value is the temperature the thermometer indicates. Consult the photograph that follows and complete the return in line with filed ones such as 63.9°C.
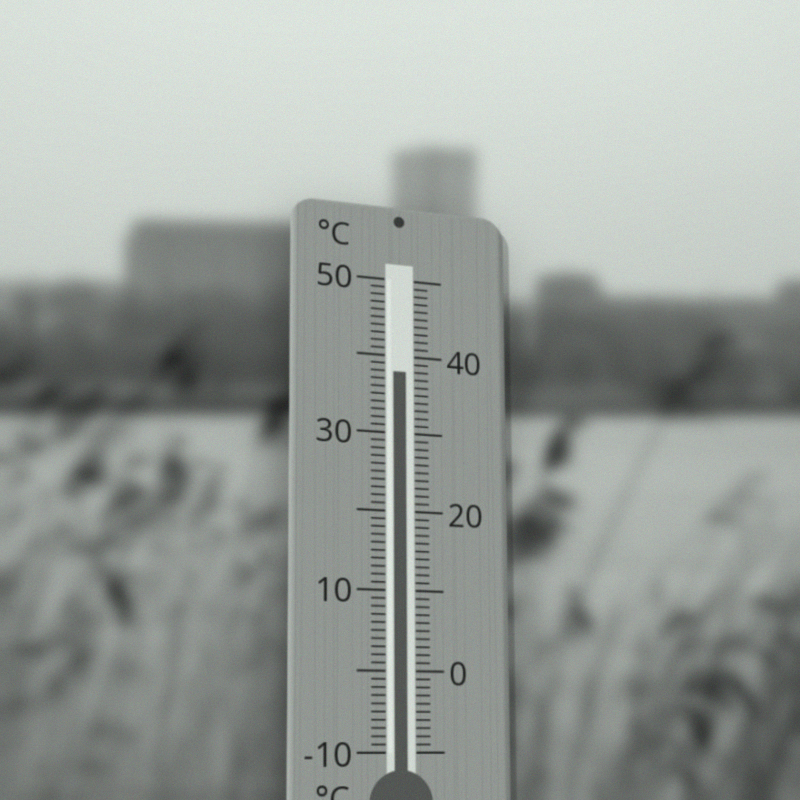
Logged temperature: 38°C
